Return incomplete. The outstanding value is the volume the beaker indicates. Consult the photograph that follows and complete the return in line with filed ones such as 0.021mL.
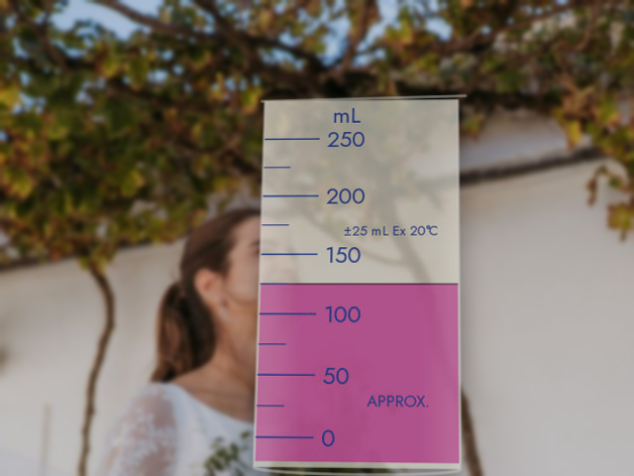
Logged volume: 125mL
